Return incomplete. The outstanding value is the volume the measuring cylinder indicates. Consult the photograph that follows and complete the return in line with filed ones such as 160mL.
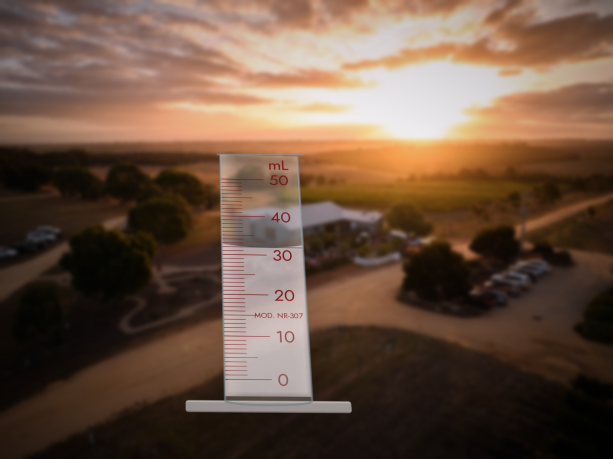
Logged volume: 32mL
